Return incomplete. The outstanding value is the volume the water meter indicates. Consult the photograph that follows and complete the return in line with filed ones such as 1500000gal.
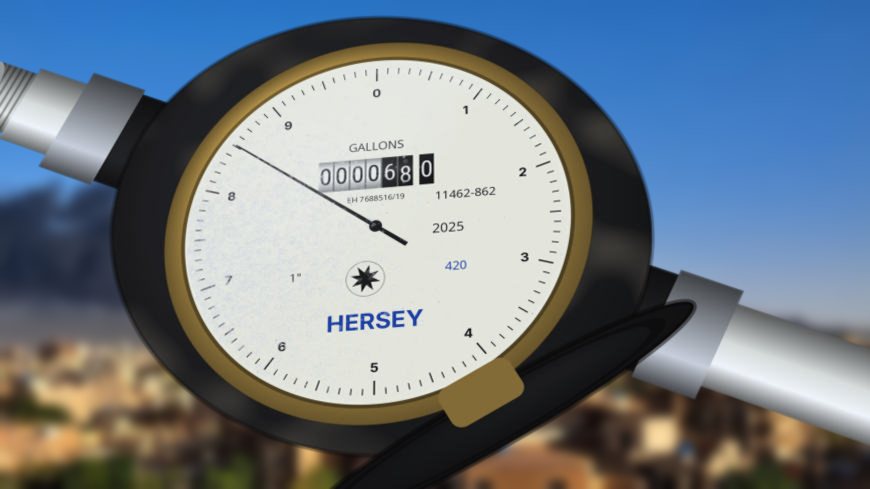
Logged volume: 678.5gal
